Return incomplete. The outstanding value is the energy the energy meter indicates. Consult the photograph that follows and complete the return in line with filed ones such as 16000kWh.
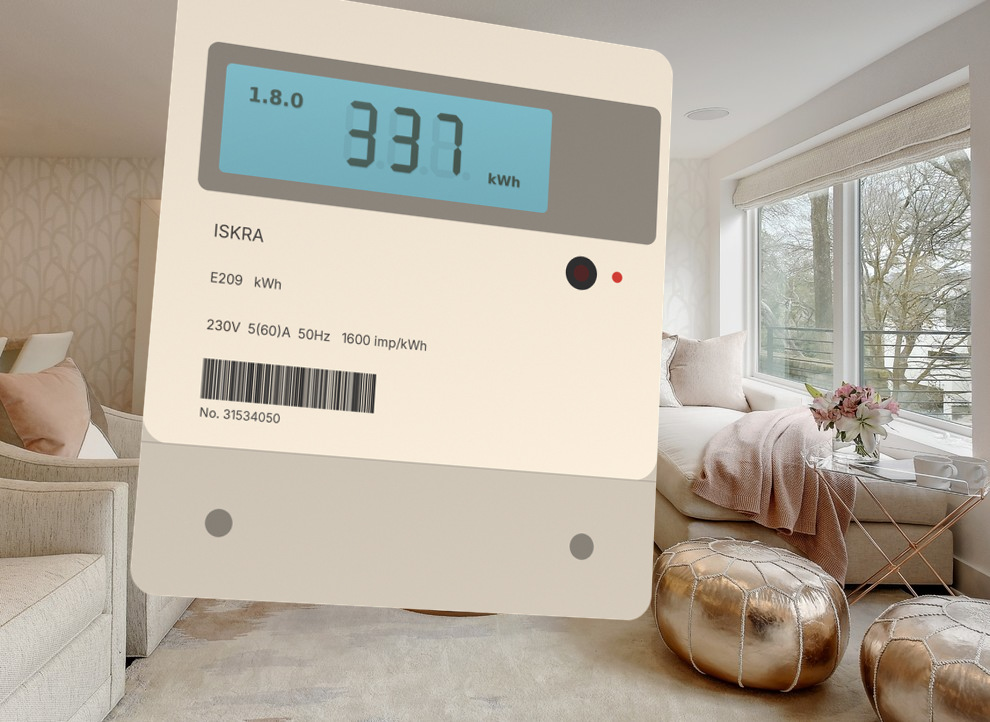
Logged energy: 337kWh
